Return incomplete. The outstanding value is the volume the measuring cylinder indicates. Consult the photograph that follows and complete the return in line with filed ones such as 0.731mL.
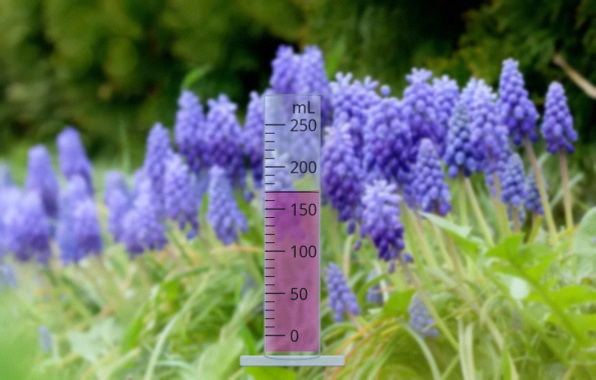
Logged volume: 170mL
